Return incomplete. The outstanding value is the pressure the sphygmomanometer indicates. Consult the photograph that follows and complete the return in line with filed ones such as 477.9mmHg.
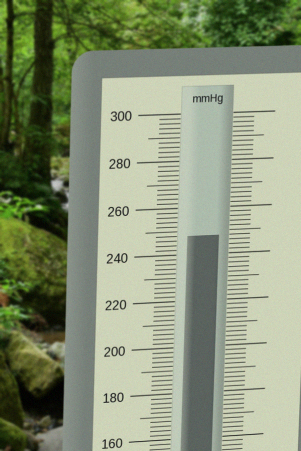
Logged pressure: 248mmHg
